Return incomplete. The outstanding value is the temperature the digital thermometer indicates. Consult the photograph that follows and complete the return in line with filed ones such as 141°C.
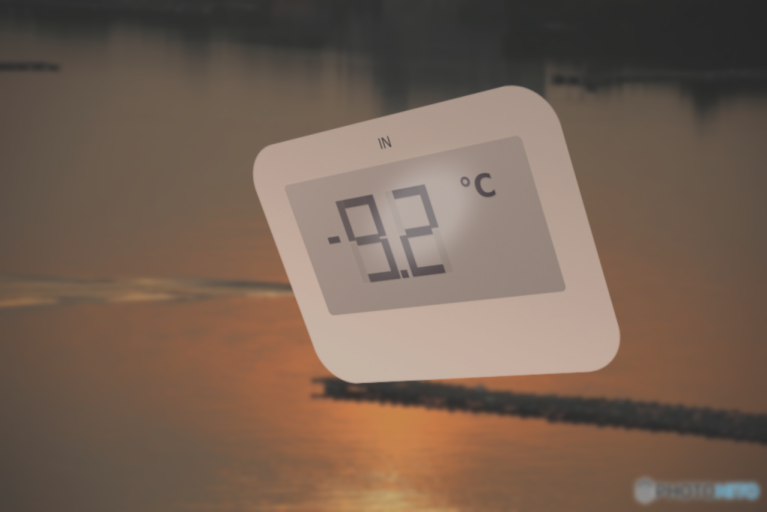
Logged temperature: -9.2°C
